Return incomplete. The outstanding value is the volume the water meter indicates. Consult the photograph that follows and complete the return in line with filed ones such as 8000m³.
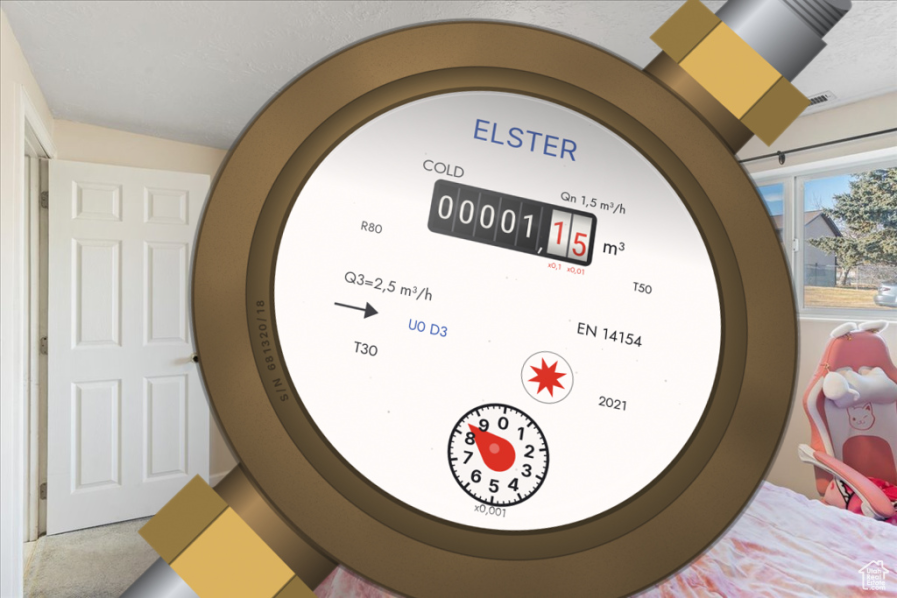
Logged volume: 1.148m³
